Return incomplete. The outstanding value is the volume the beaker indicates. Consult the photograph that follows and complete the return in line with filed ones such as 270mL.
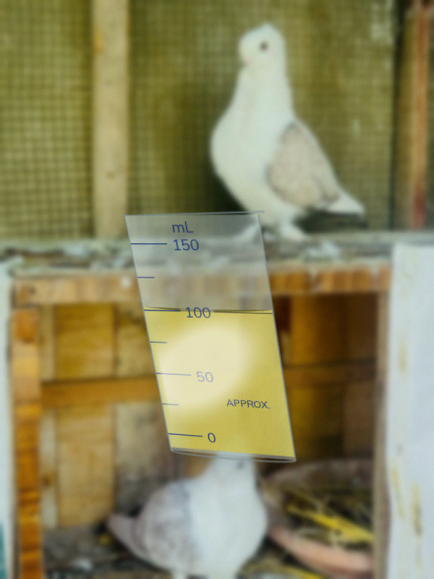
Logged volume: 100mL
